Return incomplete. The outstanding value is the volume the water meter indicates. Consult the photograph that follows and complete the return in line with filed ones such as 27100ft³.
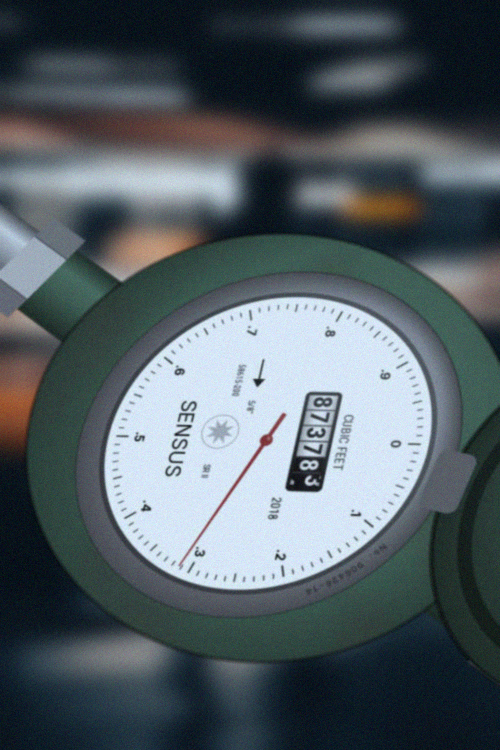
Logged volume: 873783.31ft³
